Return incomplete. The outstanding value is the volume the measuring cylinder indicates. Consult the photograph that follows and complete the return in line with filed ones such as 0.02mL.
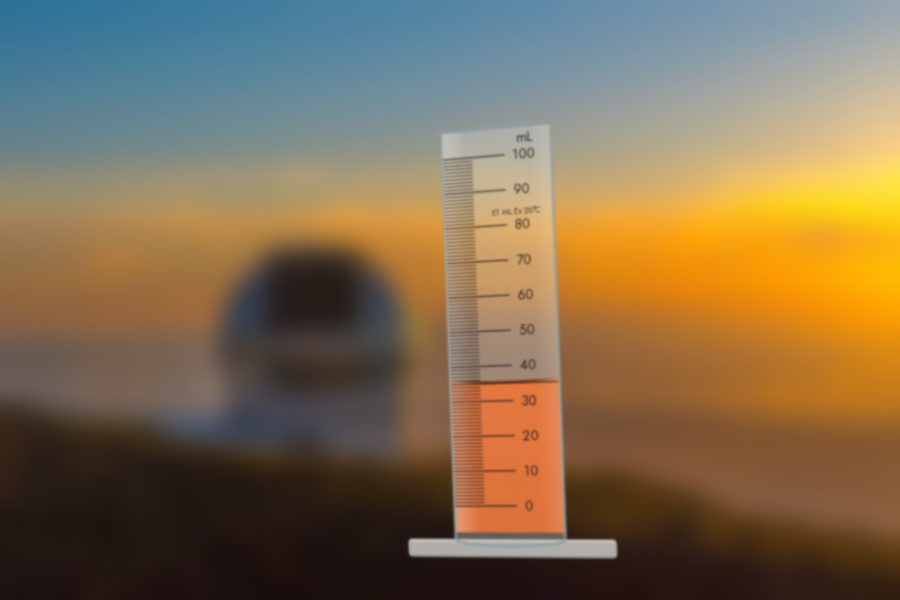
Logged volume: 35mL
